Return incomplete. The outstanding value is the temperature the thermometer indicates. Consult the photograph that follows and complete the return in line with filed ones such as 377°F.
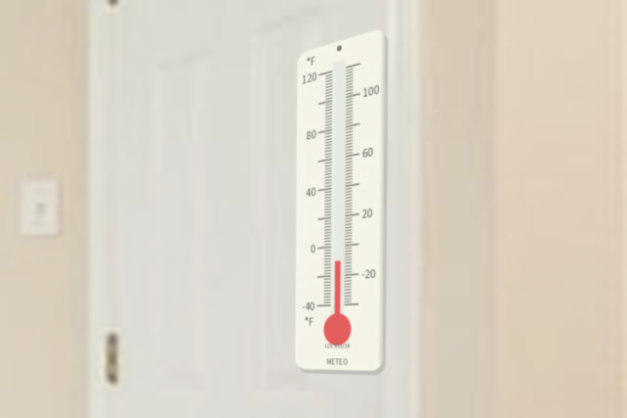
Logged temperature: -10°F
